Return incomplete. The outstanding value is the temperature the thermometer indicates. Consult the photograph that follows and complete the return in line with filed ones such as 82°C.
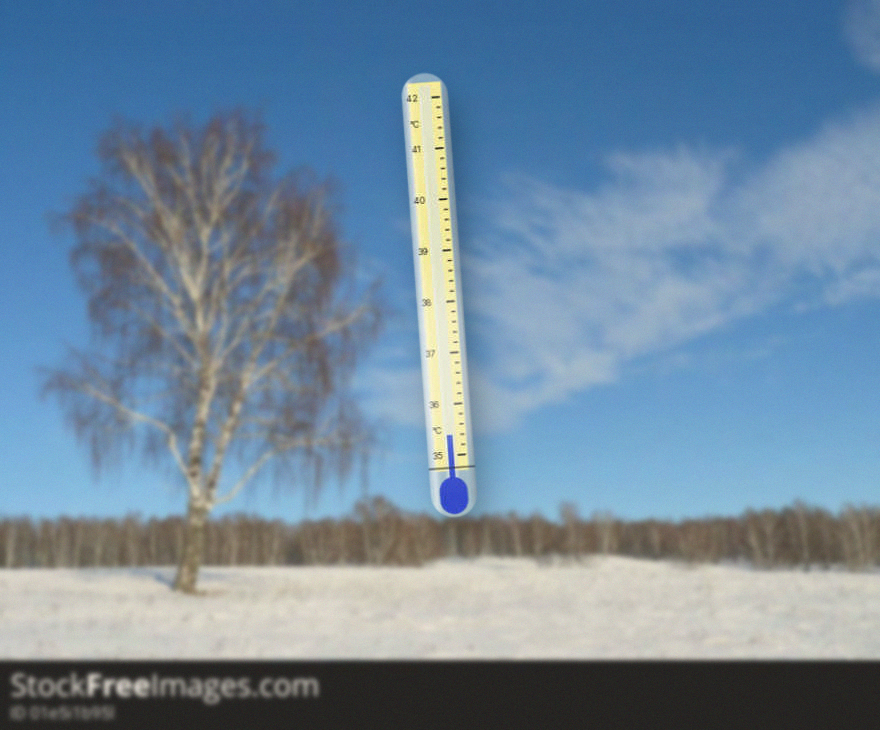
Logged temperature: 35.4°C
